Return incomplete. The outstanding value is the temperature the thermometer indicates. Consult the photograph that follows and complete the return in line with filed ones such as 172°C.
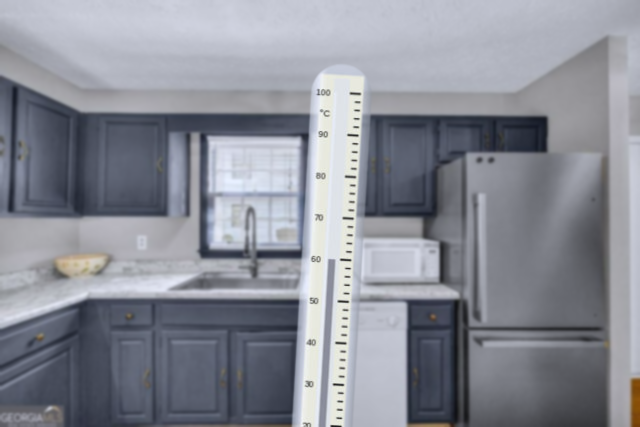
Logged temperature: 60°C
